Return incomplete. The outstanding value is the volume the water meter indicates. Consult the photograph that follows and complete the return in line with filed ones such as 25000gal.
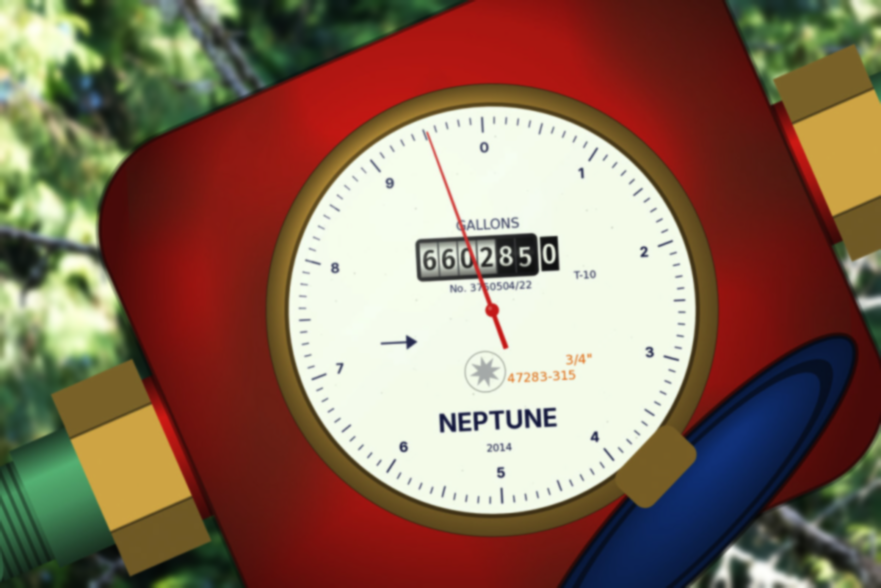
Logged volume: 6602849.5gal
